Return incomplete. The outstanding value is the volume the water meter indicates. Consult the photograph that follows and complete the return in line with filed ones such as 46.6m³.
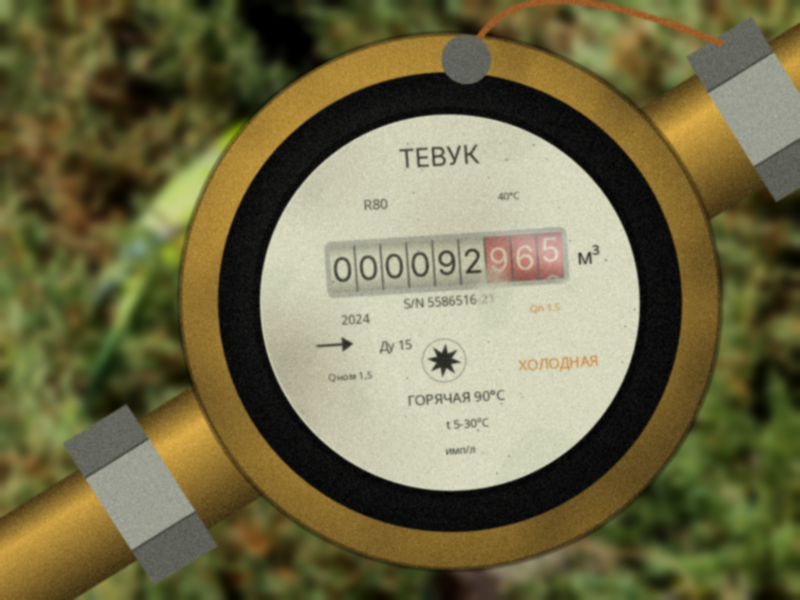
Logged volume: 92.965m³
